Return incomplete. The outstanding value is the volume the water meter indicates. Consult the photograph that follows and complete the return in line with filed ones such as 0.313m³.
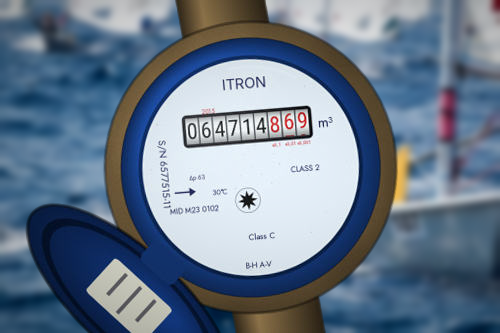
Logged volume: 64714.869m³
